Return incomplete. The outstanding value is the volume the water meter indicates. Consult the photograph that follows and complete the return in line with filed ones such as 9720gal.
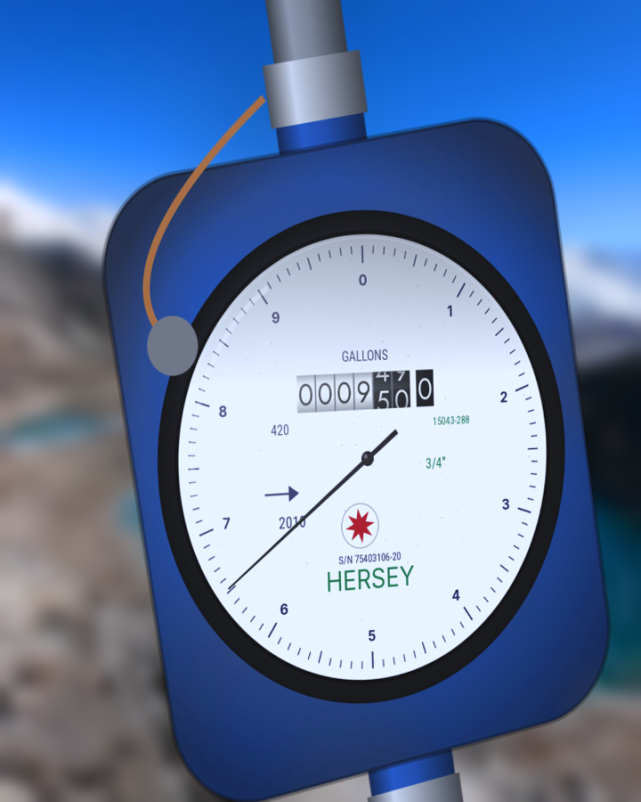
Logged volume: 9496.5gal
